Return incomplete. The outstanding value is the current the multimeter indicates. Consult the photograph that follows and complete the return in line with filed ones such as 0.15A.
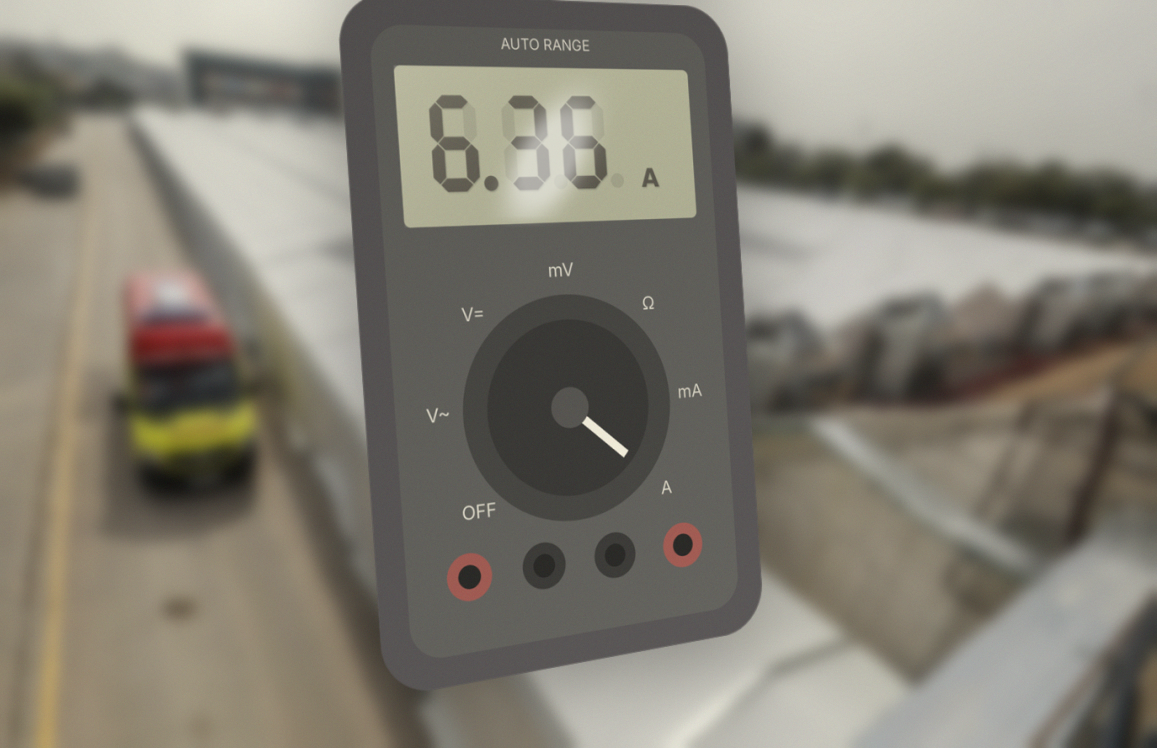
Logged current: 6.36A
